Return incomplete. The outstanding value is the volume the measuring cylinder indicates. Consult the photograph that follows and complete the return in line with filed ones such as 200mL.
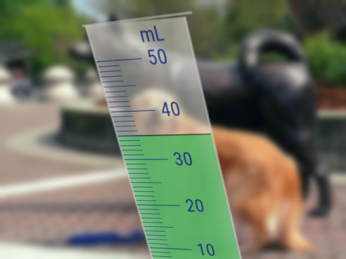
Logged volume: 35mL
